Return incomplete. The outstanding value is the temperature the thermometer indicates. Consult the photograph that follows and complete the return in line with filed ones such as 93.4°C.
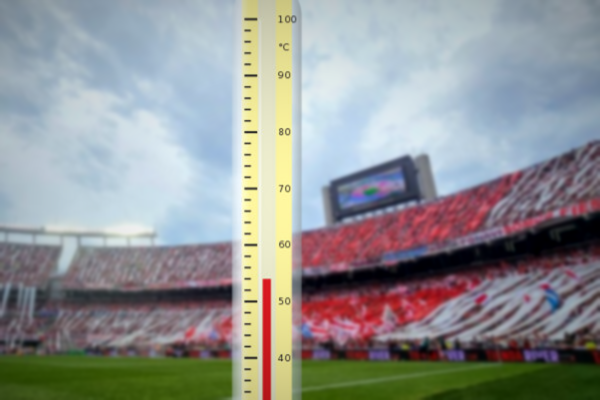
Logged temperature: 54°C
